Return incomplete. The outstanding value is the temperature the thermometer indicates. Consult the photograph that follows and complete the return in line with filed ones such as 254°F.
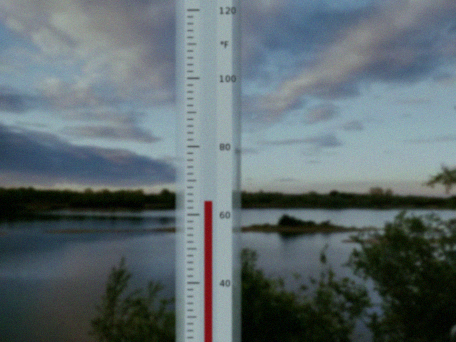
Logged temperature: 64°F
